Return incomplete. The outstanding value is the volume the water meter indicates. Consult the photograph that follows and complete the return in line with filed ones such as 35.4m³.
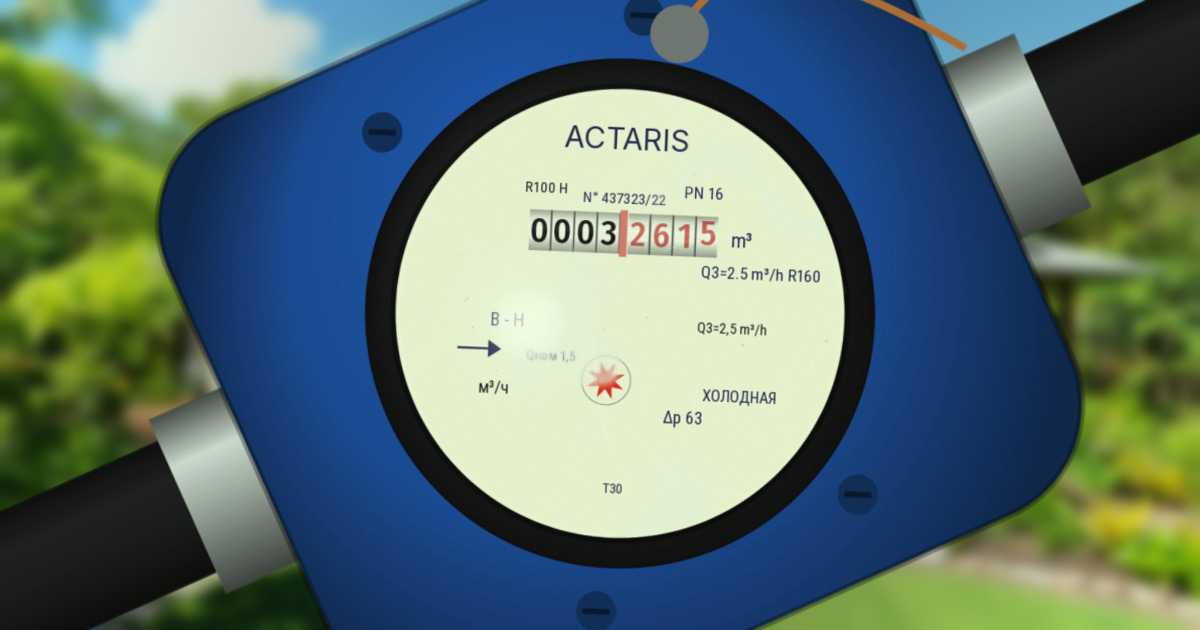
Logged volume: 3.2615m³
